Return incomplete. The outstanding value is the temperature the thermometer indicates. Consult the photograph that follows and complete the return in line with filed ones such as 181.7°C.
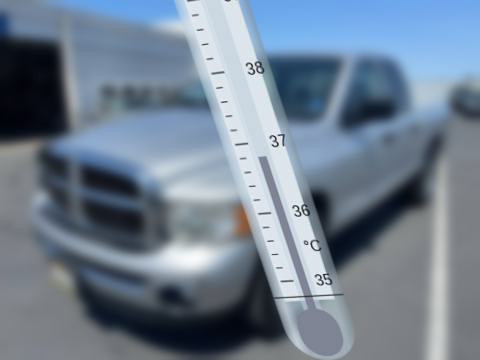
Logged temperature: 36.8°C
